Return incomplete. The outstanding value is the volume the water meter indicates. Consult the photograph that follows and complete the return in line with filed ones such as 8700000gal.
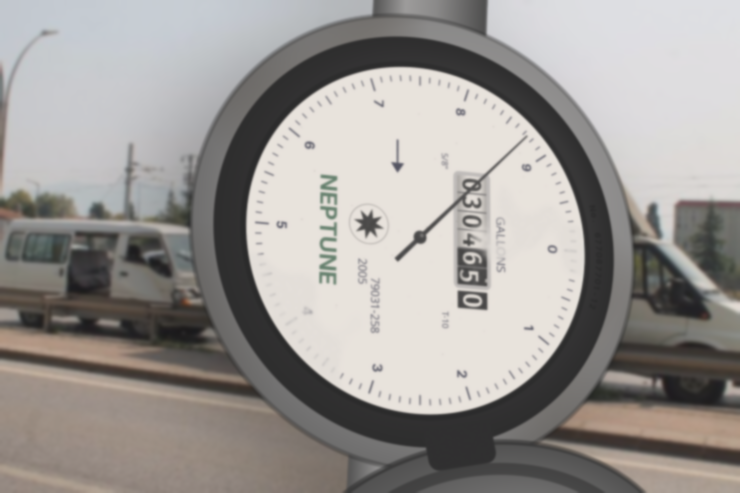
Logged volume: 304648.7gal
